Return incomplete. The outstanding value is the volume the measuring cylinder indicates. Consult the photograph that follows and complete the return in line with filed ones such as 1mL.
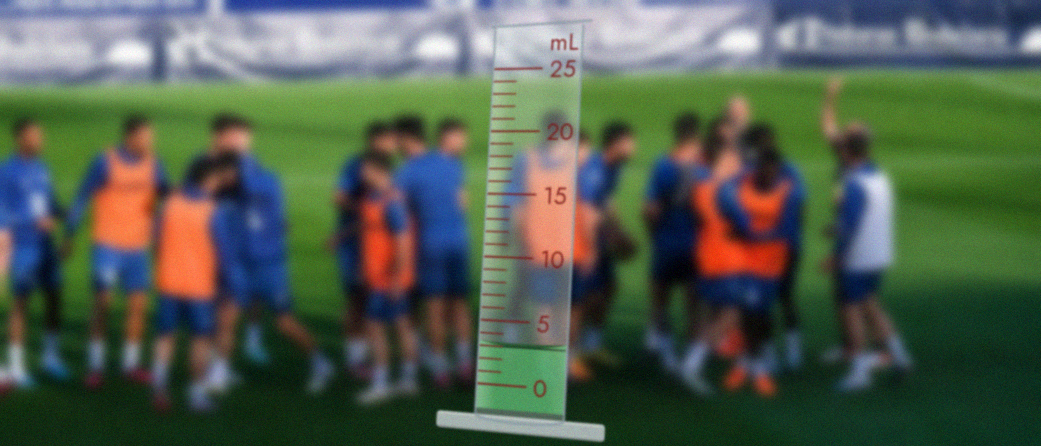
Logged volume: 3mL
